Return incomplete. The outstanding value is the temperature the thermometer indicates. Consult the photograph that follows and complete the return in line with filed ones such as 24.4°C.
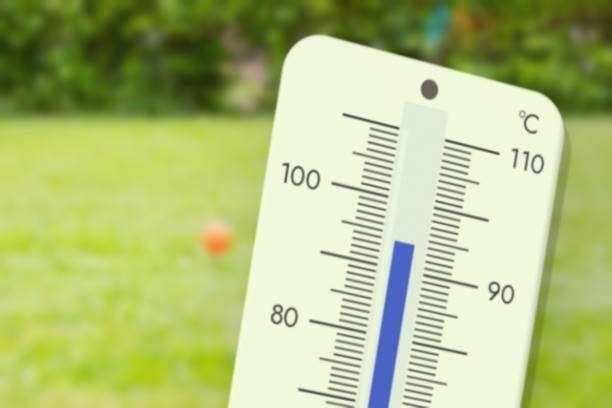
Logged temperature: 94°C
